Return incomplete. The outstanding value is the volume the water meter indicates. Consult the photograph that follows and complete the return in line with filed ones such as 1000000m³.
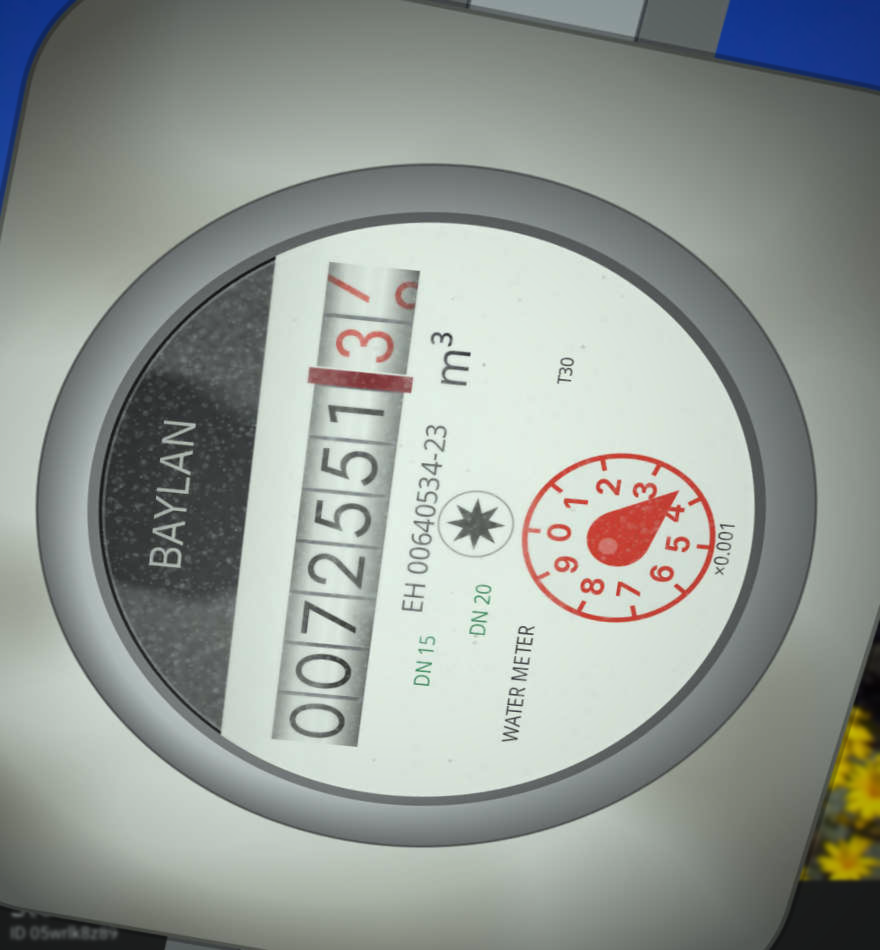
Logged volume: 72551.373m³
